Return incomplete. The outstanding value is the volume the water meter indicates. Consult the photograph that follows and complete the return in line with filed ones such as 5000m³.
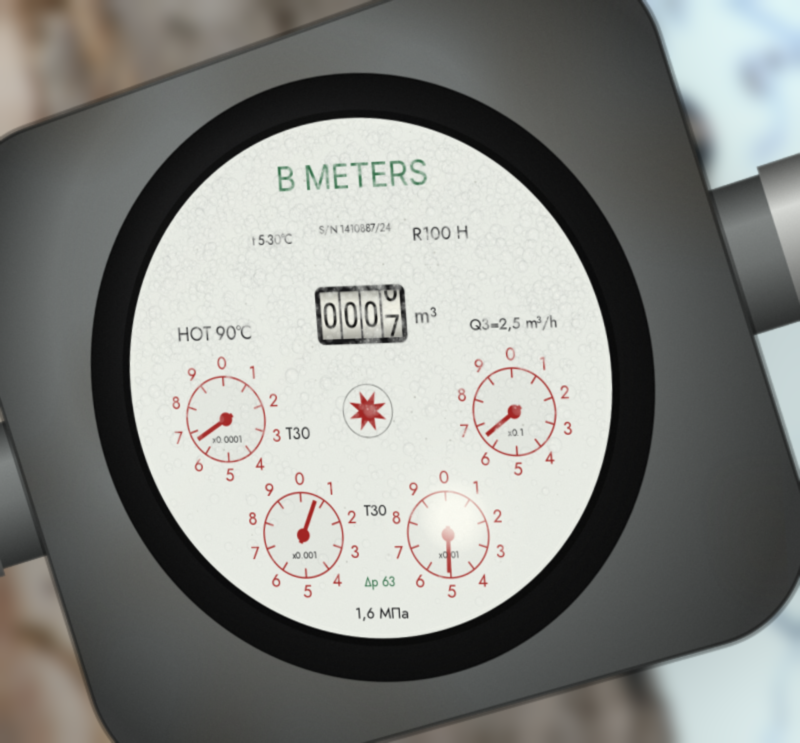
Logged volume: 6.6506m³
